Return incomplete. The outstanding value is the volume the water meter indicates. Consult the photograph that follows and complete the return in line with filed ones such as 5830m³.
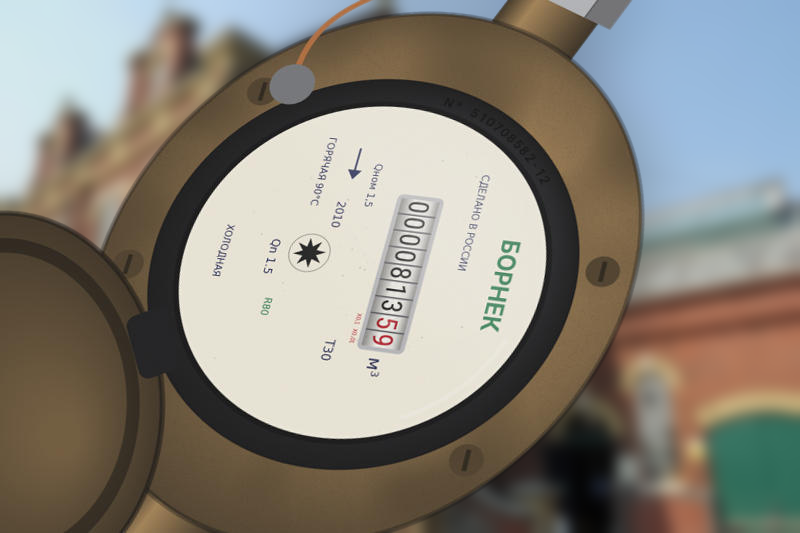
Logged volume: 813.59m³
